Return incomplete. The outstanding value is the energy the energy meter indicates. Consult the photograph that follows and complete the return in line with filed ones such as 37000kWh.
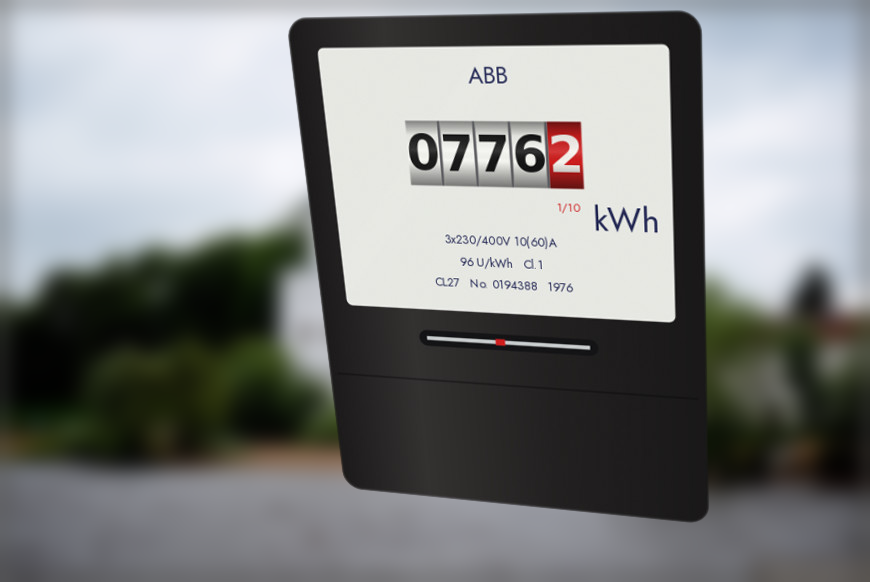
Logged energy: 776.2kWh
